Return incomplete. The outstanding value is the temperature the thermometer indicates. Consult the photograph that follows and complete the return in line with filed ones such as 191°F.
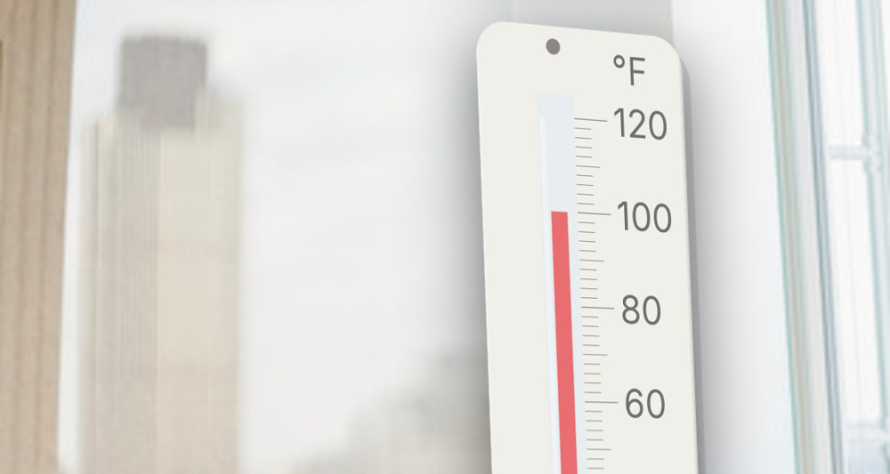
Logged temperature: 100°F
